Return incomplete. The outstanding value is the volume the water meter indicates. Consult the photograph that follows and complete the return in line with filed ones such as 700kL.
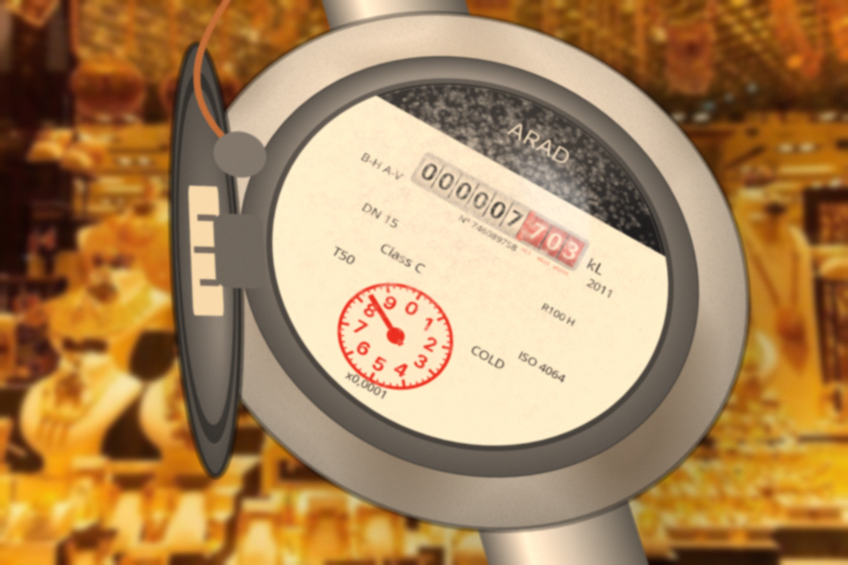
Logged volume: 7.7038kL
